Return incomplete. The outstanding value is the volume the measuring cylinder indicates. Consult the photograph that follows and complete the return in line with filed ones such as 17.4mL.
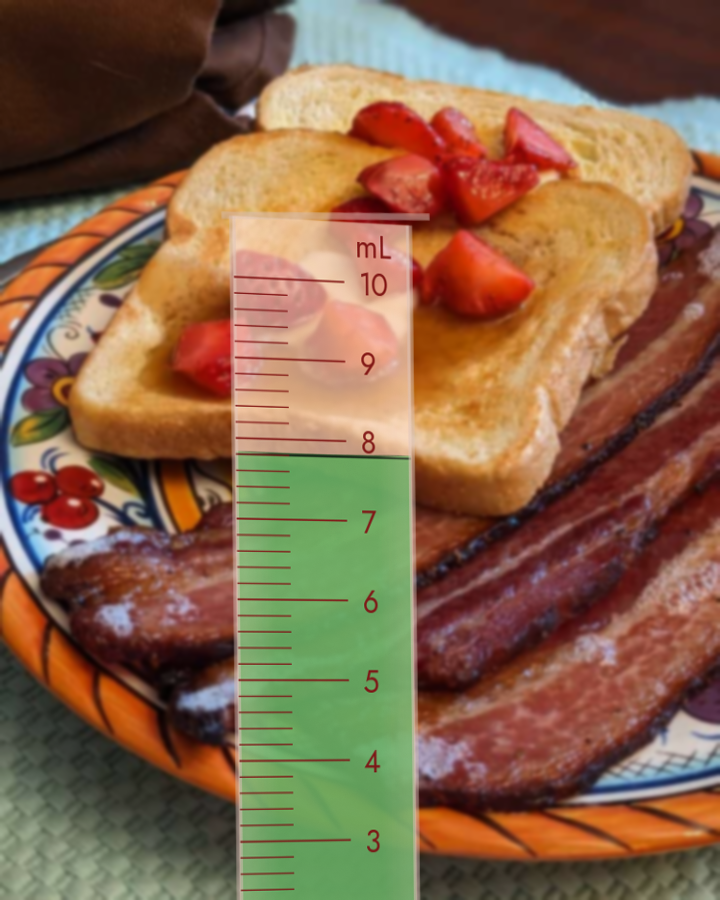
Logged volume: 7.8mL
